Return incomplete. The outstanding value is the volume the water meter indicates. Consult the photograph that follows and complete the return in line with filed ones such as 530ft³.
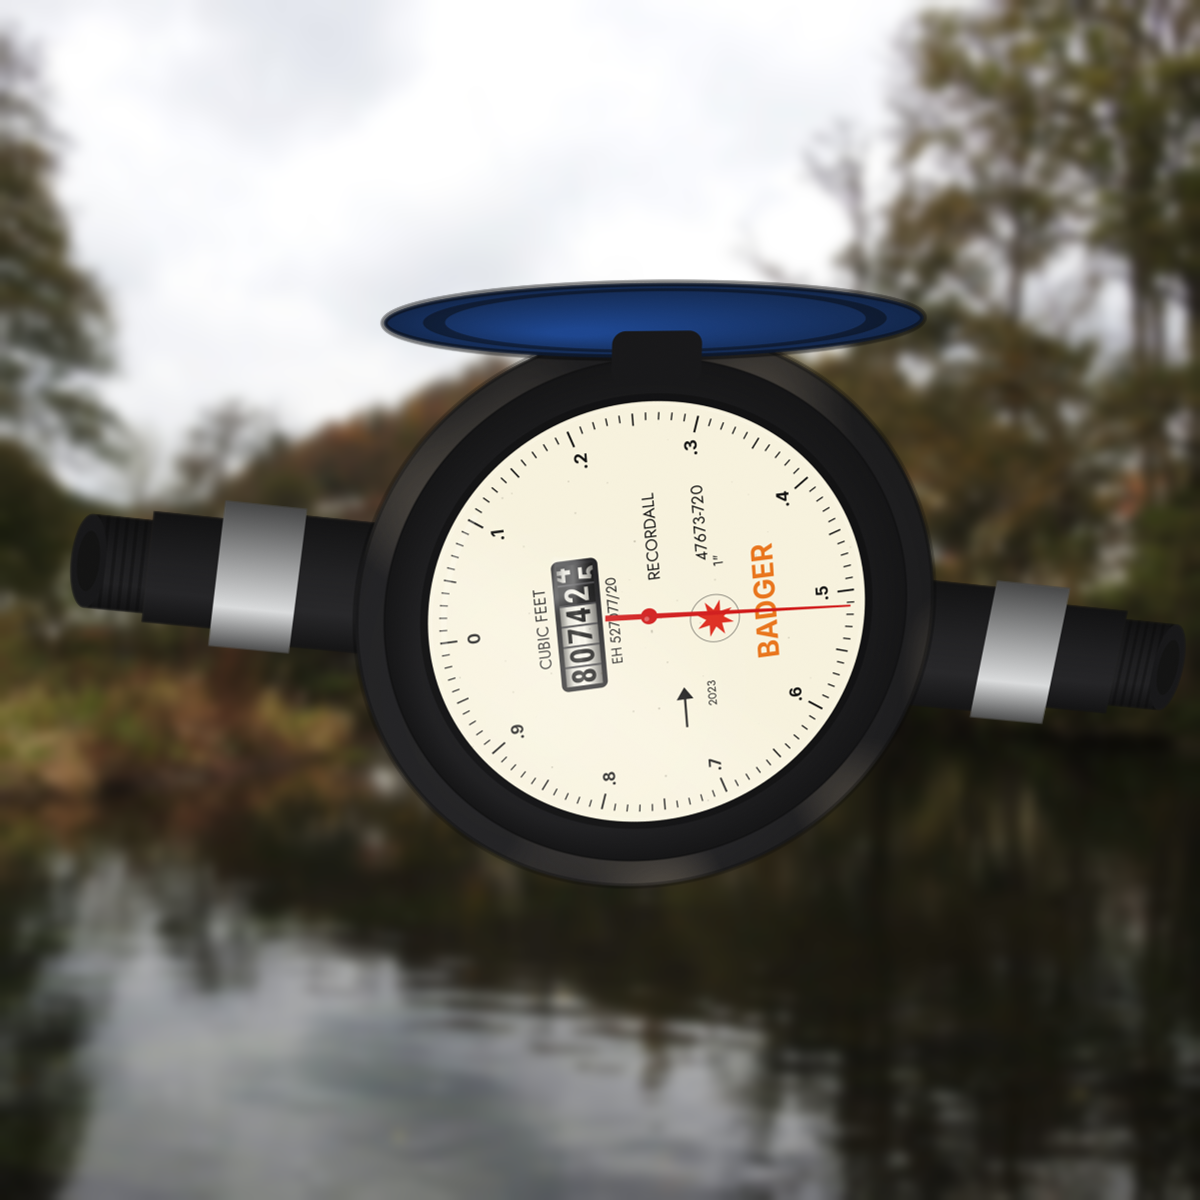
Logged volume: 807424.51ft³
